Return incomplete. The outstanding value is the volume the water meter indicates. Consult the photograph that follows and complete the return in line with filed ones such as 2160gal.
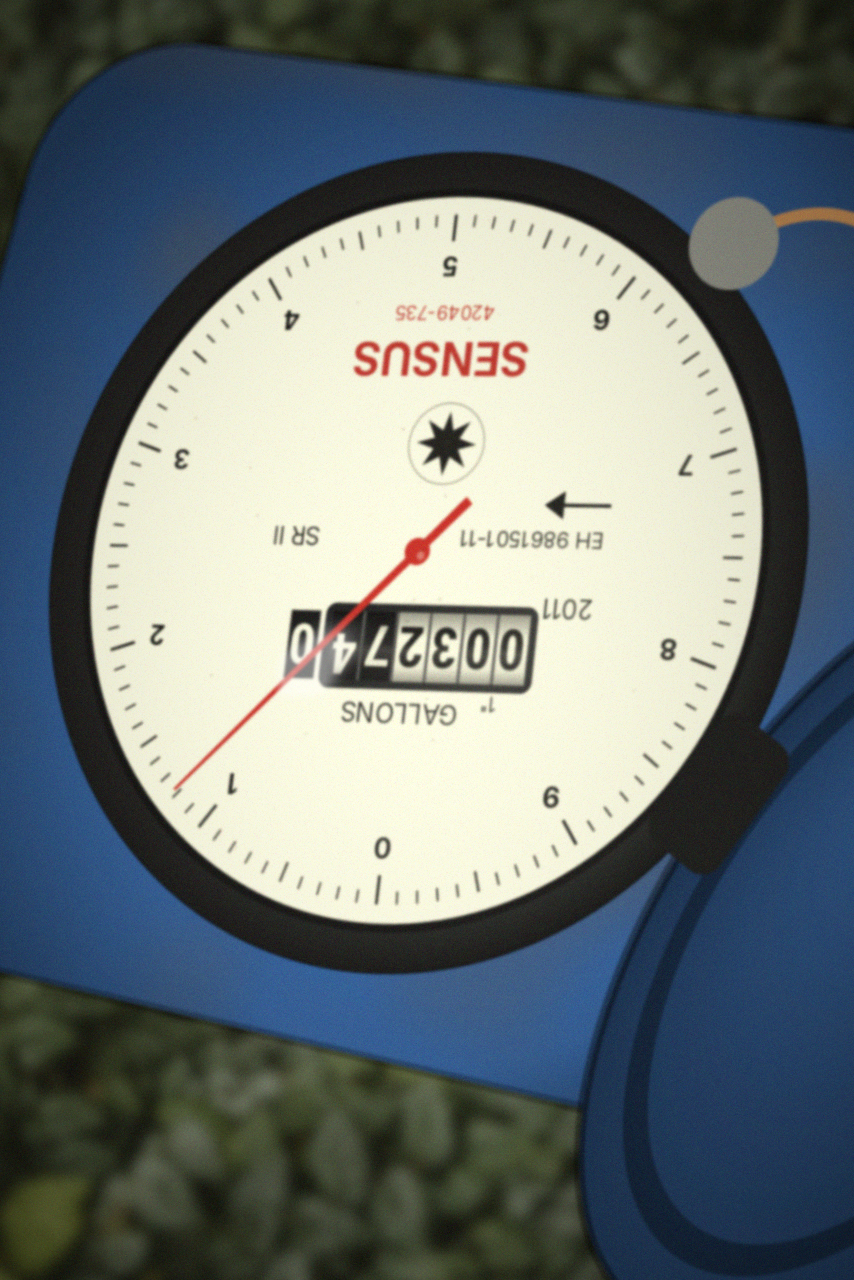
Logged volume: 32741.2gal
